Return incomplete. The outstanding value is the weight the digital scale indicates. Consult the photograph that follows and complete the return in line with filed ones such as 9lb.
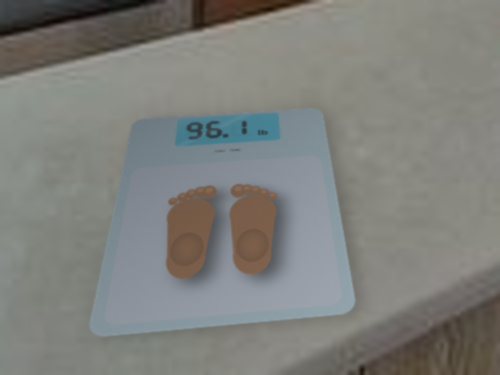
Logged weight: 96.1lb
